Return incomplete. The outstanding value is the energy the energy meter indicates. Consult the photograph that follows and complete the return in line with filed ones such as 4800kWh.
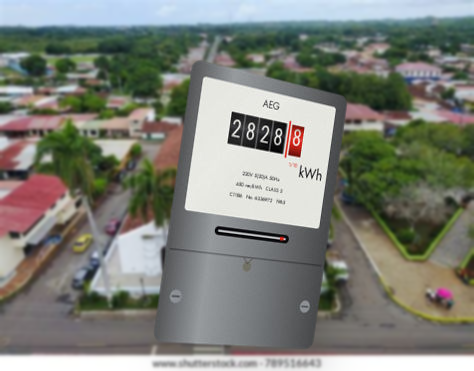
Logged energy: 2828.8kWh
